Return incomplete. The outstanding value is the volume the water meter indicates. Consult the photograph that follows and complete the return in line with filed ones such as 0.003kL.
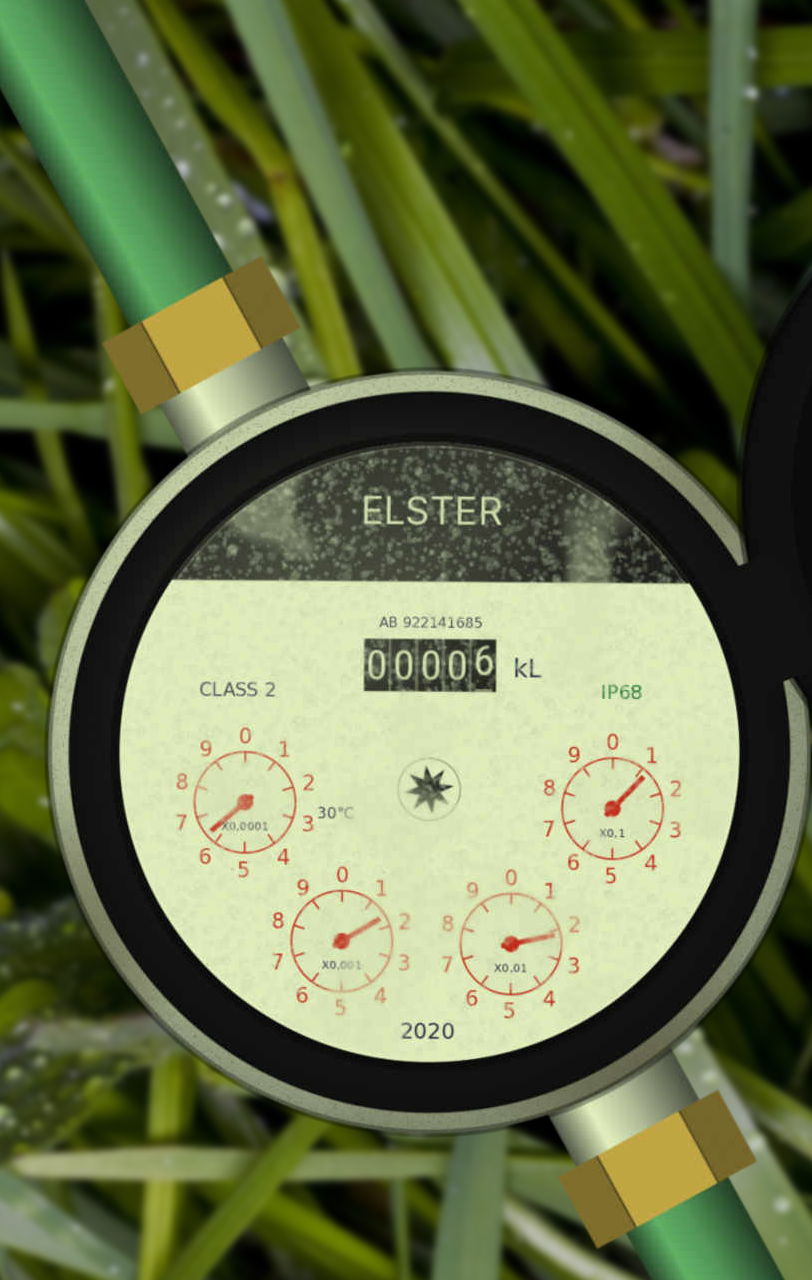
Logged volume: 6.1216kL
